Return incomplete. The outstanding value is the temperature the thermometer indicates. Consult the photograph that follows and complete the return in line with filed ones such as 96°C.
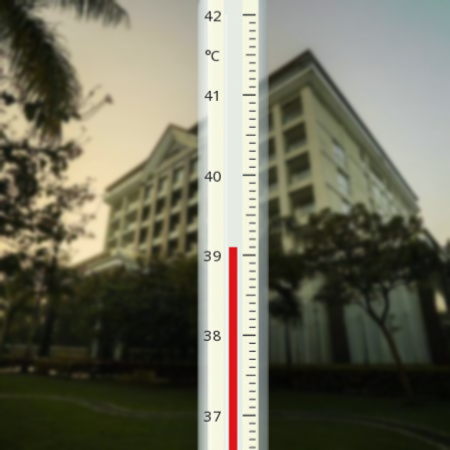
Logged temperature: 39.1°C
